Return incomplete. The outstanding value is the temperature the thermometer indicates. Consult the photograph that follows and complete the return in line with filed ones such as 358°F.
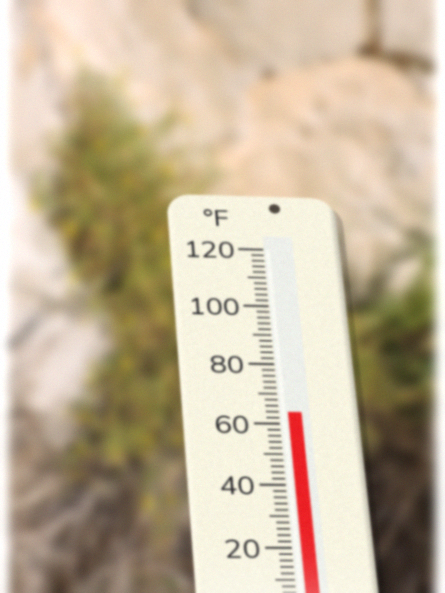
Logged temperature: 64°F
